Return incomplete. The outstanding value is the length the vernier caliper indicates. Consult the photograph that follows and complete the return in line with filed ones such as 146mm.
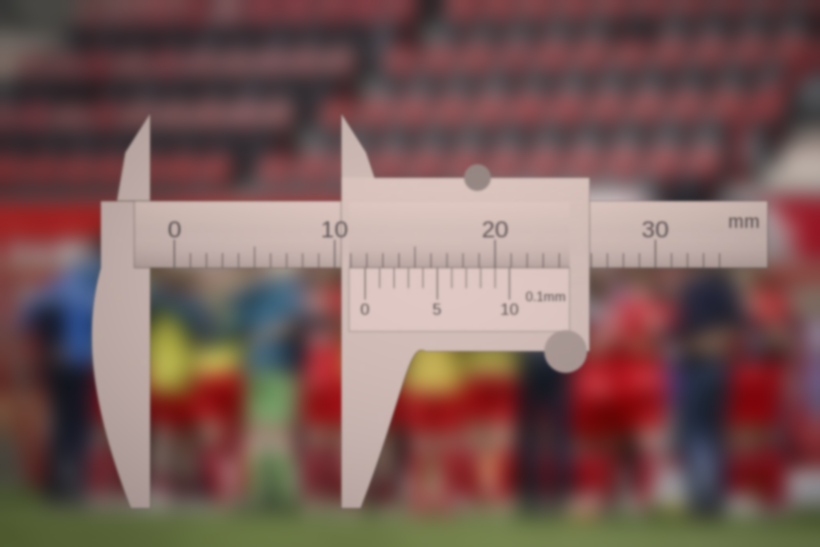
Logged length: 11.9mm
